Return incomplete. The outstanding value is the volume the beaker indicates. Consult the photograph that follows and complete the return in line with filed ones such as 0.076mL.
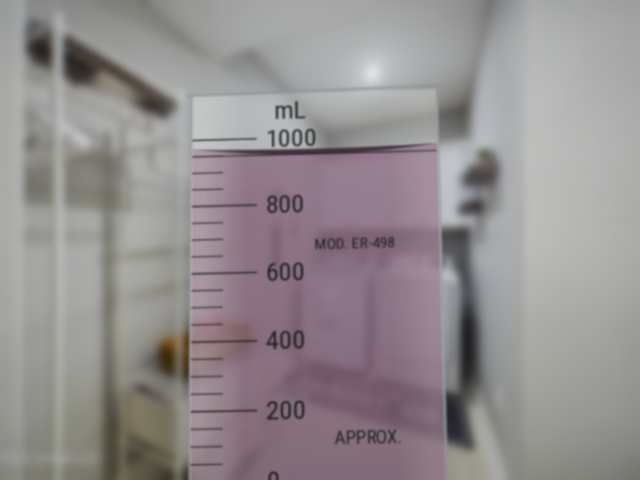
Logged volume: 950mL
